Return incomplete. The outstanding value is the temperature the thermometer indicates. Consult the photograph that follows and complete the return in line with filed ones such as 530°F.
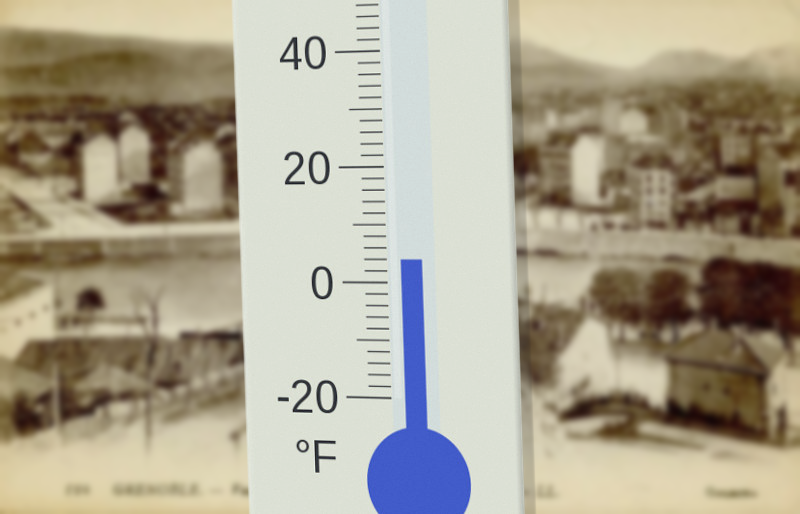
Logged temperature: 4°F
